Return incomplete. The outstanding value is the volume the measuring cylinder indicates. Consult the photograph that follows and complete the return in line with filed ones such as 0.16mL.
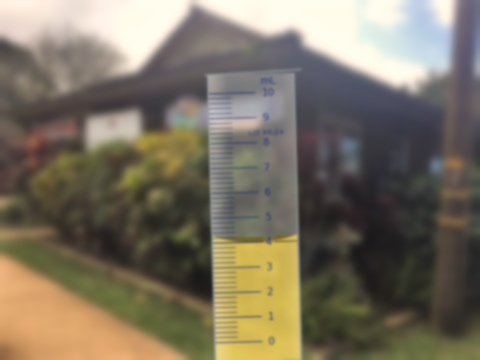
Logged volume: 4mL
